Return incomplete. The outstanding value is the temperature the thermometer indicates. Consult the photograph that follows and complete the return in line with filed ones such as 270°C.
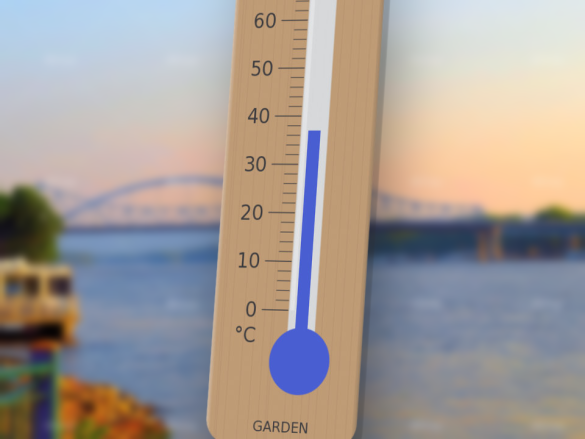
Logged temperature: 37°C
